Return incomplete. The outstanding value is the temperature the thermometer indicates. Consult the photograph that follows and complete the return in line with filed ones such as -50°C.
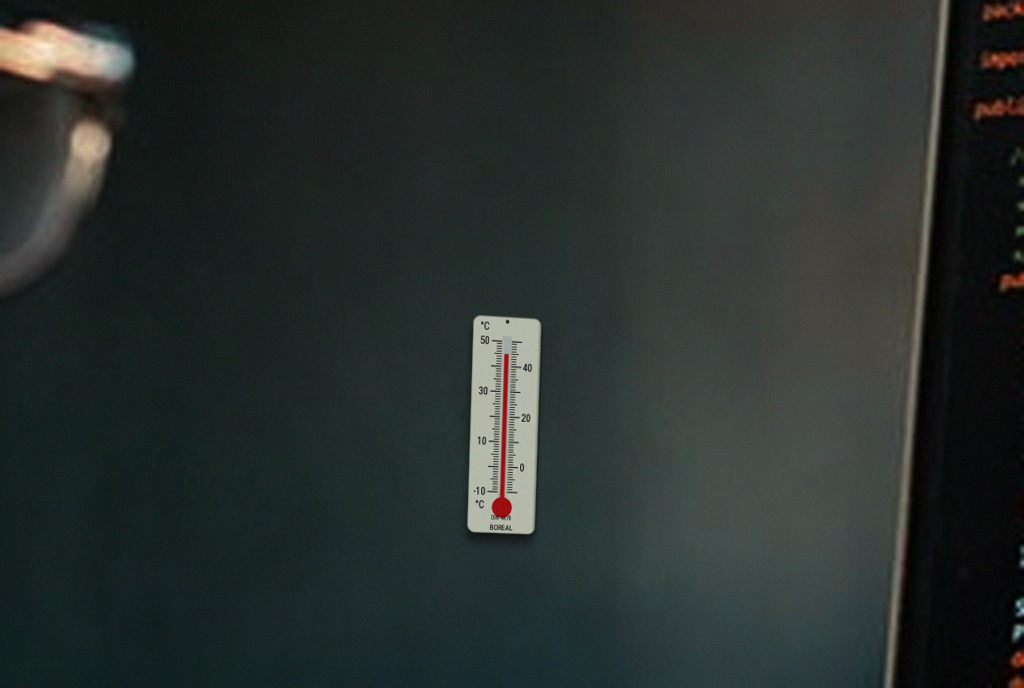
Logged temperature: 45°C
